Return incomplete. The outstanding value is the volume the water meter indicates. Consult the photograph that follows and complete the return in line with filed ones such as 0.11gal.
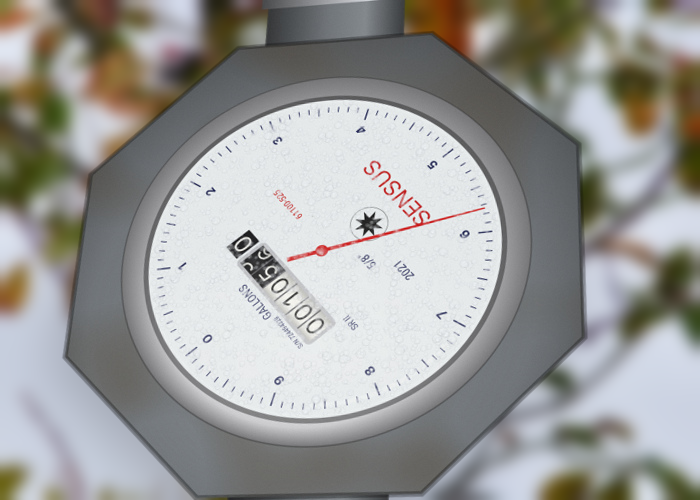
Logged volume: 10555.7gal
